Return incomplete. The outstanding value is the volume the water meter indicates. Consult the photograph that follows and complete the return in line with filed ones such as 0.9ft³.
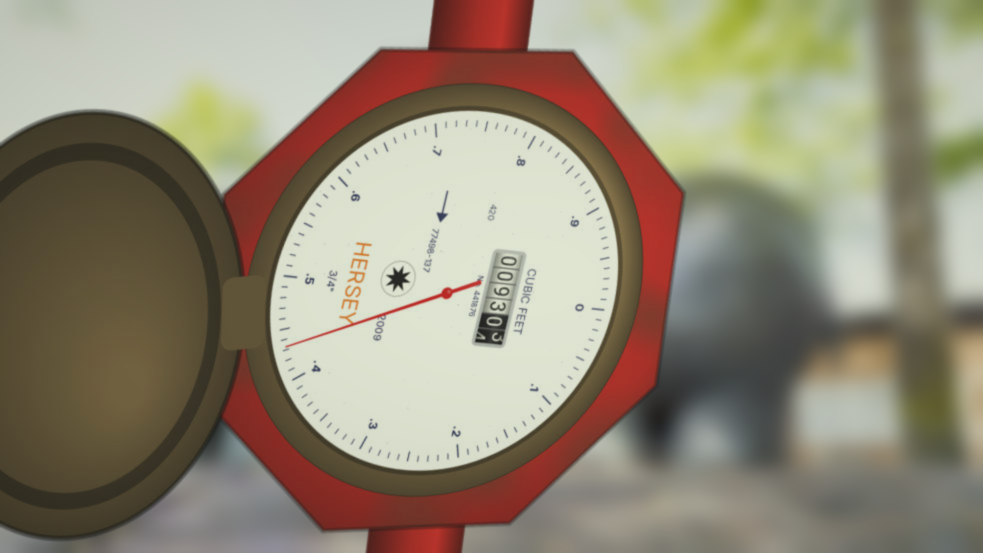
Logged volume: 9303.43ft³
